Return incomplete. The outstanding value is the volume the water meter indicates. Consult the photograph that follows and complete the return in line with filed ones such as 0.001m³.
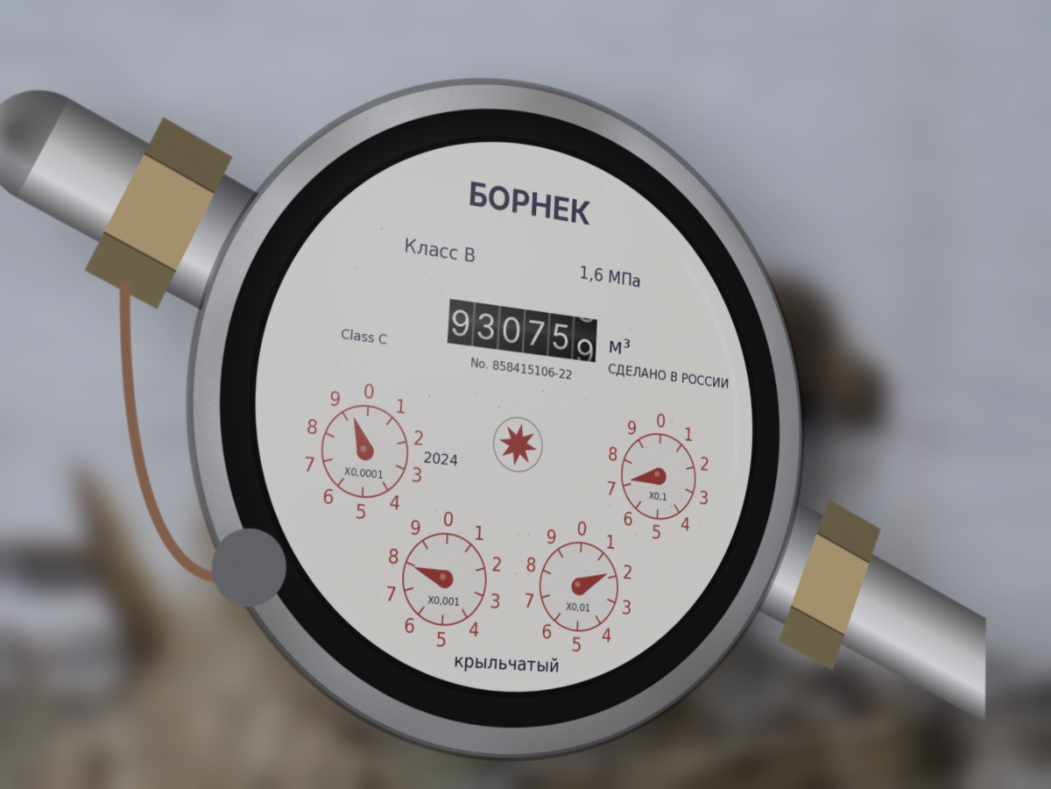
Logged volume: 930758.7179m³
